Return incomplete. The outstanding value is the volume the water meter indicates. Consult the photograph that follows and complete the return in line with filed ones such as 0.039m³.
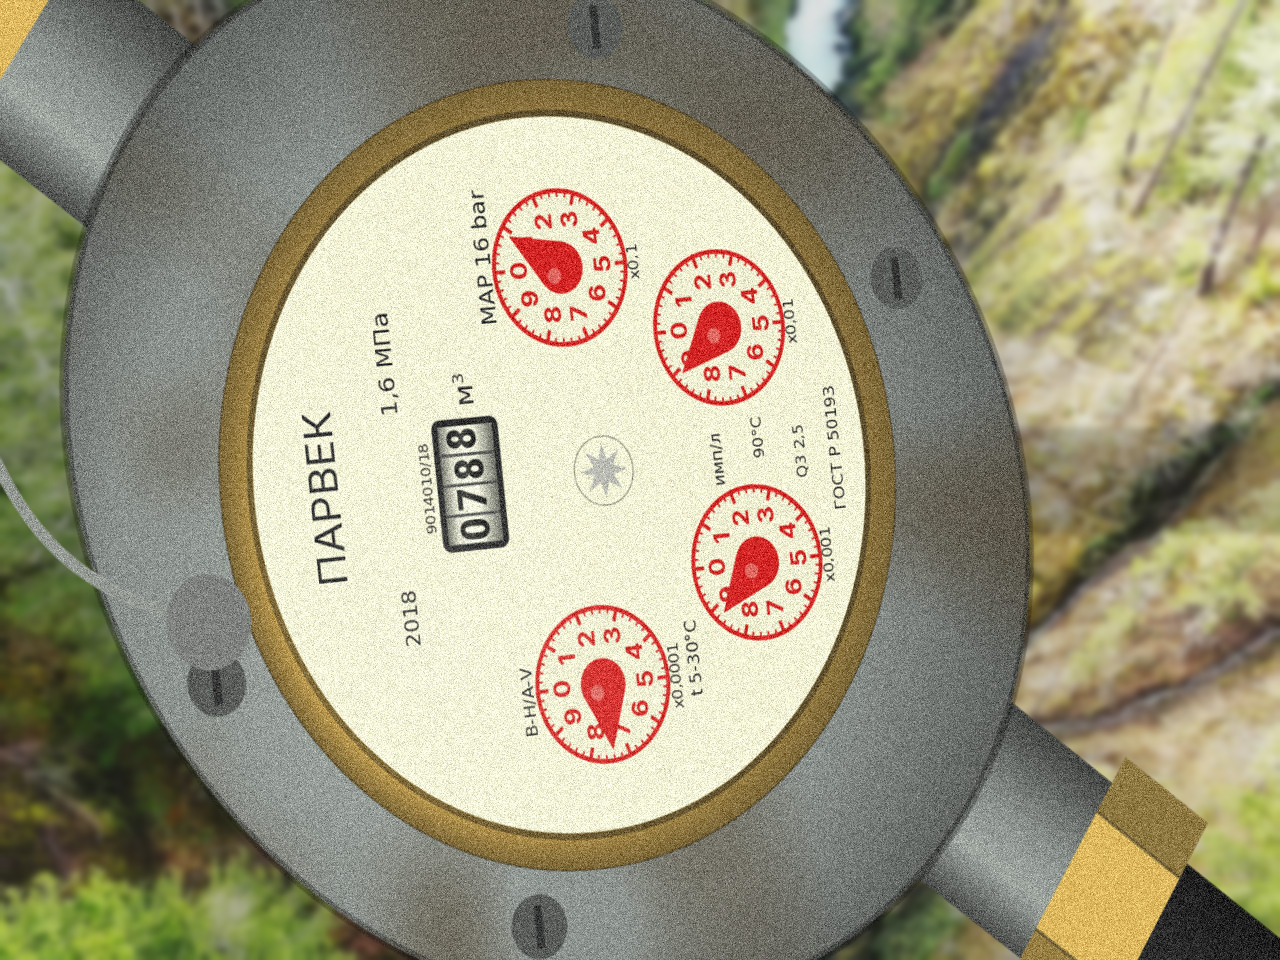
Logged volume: 788.0887m³
